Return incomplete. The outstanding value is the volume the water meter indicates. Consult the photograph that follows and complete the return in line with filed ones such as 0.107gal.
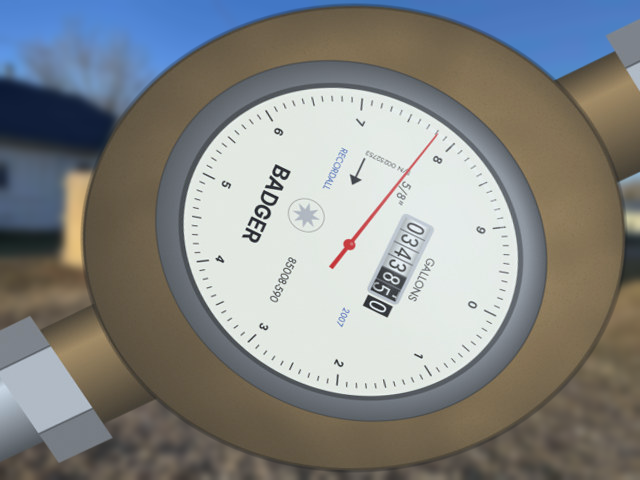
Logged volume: 343847.8gal
